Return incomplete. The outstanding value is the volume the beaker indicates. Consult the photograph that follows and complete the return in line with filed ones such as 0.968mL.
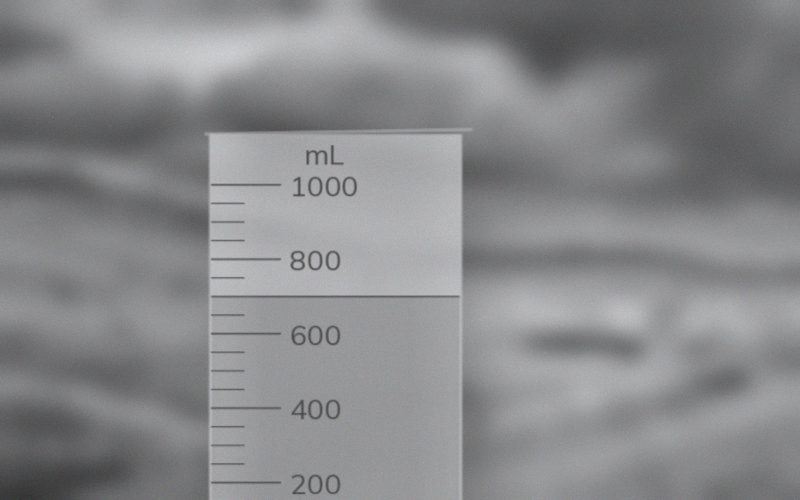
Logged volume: 700mL
